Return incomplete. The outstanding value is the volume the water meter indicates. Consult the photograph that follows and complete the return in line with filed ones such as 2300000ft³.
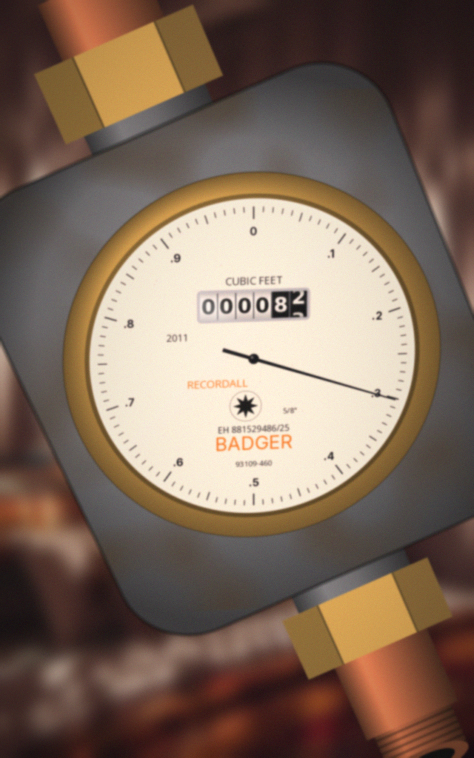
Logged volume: 82.30ft³
